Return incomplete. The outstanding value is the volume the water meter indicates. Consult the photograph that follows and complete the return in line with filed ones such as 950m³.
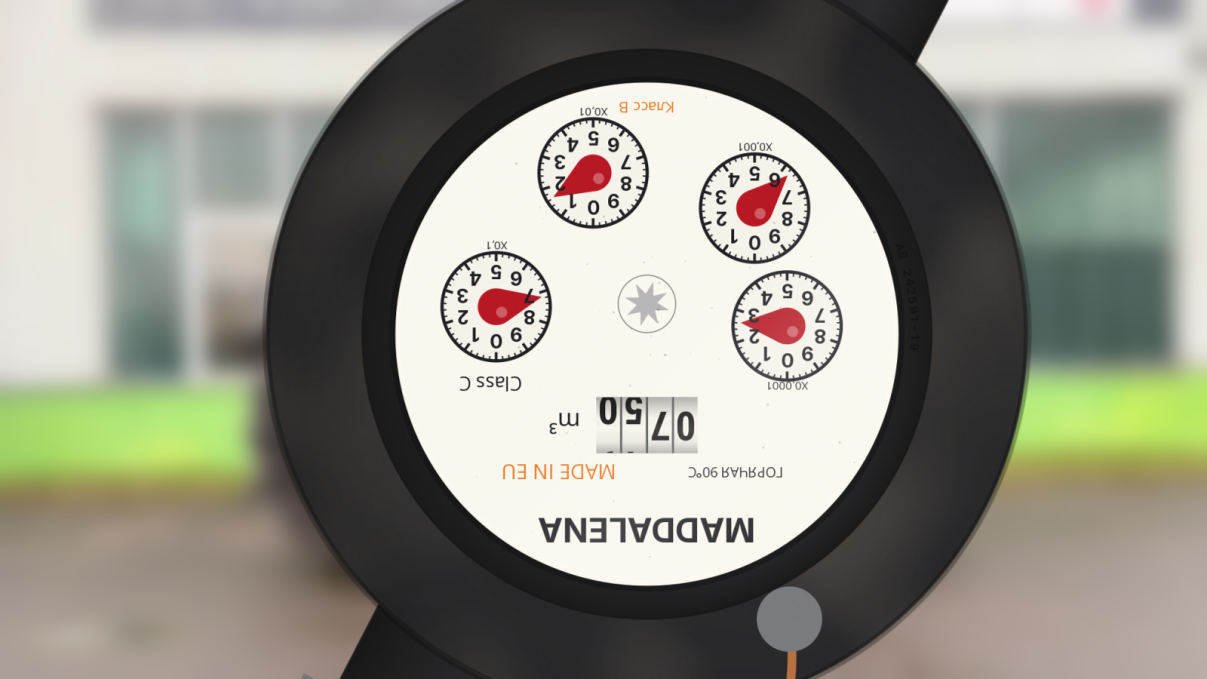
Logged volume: 749.7162m³
